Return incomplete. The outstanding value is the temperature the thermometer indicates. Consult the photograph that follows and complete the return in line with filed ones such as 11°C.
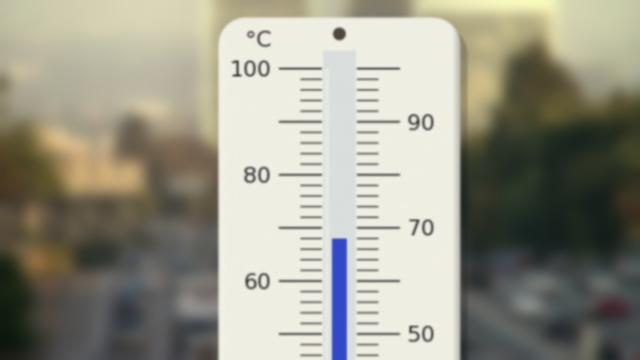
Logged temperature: 68°C
